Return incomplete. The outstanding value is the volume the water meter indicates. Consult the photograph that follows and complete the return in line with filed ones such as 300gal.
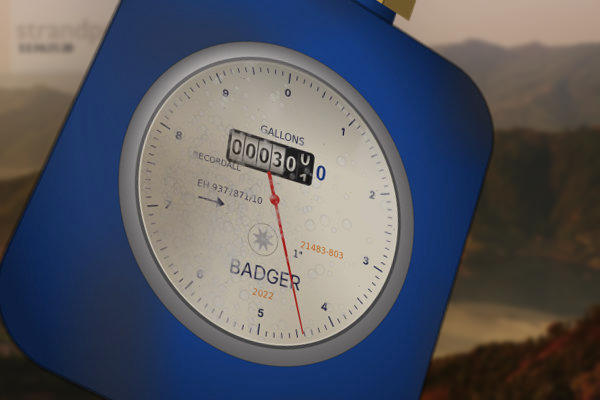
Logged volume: 3004.4gal
